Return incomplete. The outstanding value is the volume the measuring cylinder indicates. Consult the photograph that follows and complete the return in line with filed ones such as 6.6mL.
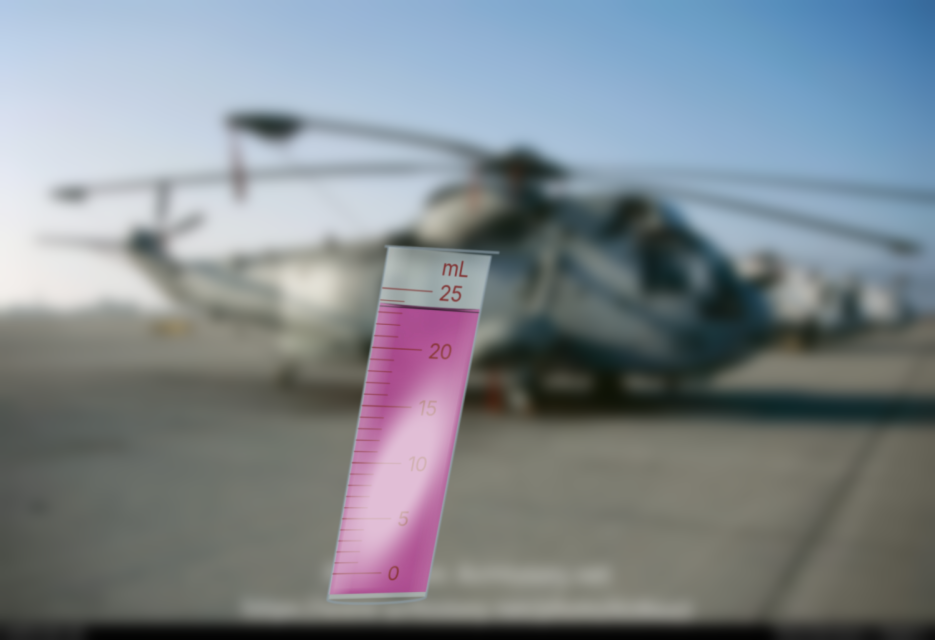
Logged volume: 23.5mL
